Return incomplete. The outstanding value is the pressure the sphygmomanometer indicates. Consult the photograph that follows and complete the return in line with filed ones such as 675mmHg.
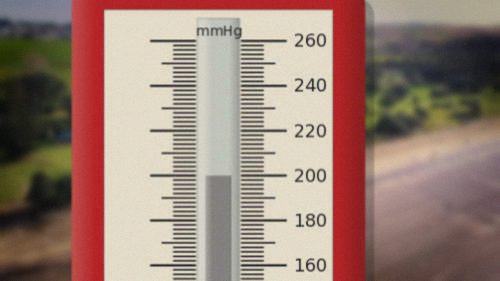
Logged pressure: 200mmHg
